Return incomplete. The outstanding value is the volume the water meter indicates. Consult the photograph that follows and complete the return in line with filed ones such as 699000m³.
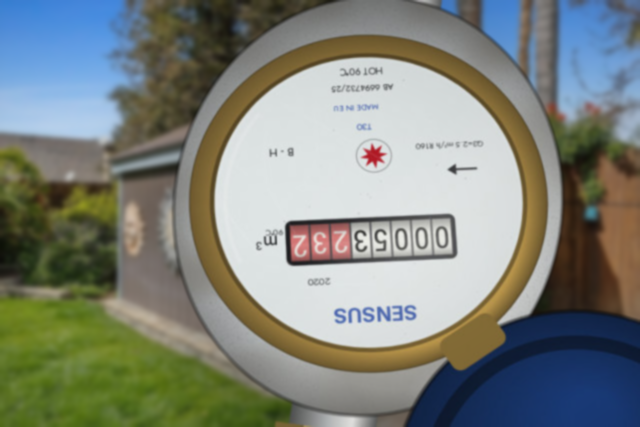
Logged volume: 53.232m³
